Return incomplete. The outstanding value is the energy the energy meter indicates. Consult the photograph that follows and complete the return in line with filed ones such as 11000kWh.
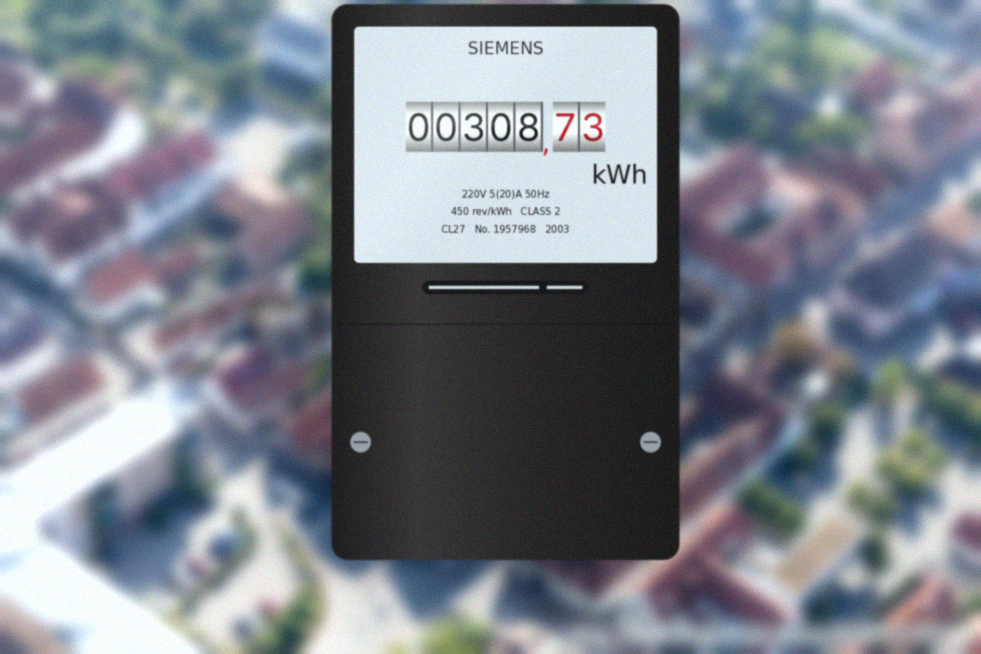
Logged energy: 308.73kWh
